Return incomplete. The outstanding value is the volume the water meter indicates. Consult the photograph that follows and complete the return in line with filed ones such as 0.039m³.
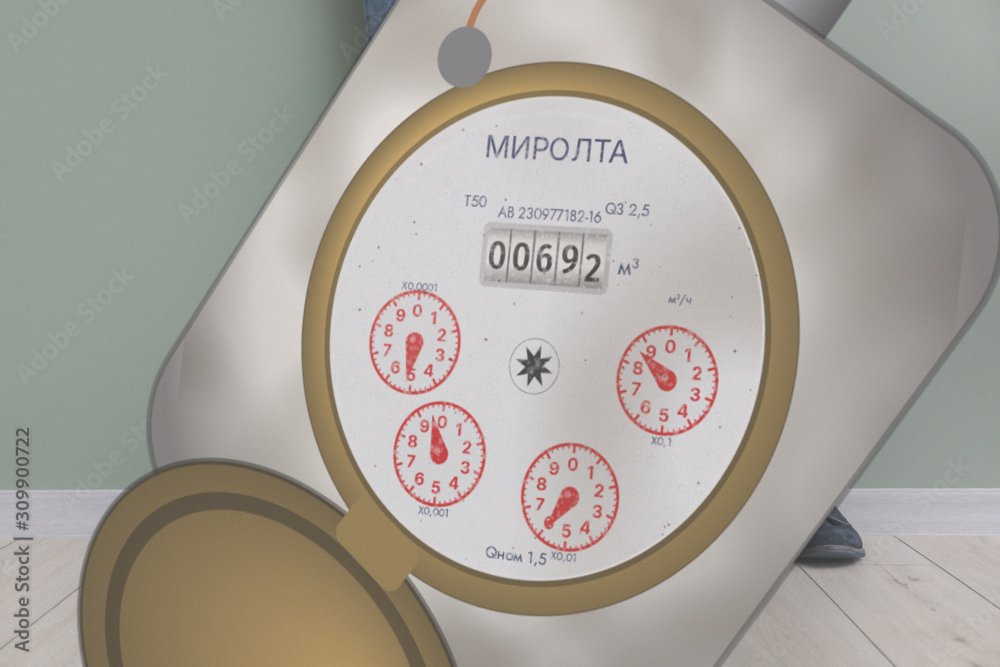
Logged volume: 691.8595m³
